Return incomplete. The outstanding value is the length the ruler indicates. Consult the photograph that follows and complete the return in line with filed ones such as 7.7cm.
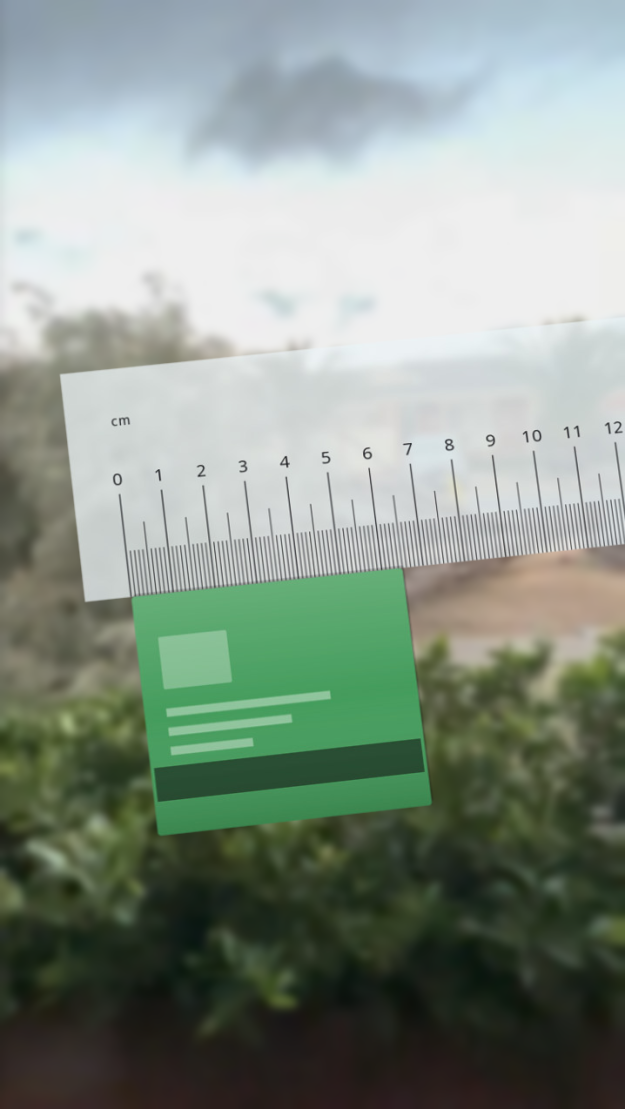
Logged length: 6.5cm
